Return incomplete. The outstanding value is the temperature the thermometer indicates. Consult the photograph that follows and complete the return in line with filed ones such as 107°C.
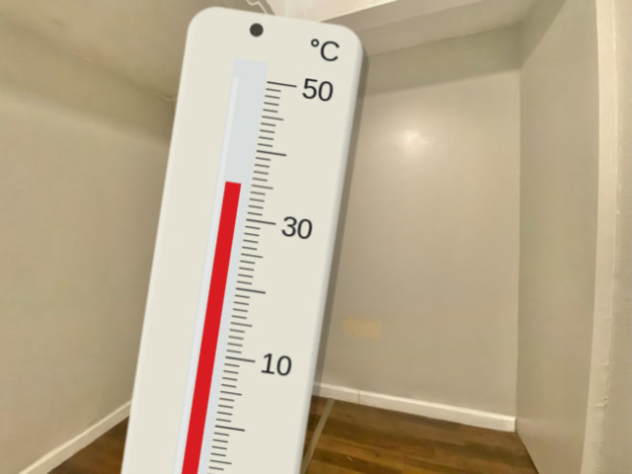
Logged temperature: 35°C
